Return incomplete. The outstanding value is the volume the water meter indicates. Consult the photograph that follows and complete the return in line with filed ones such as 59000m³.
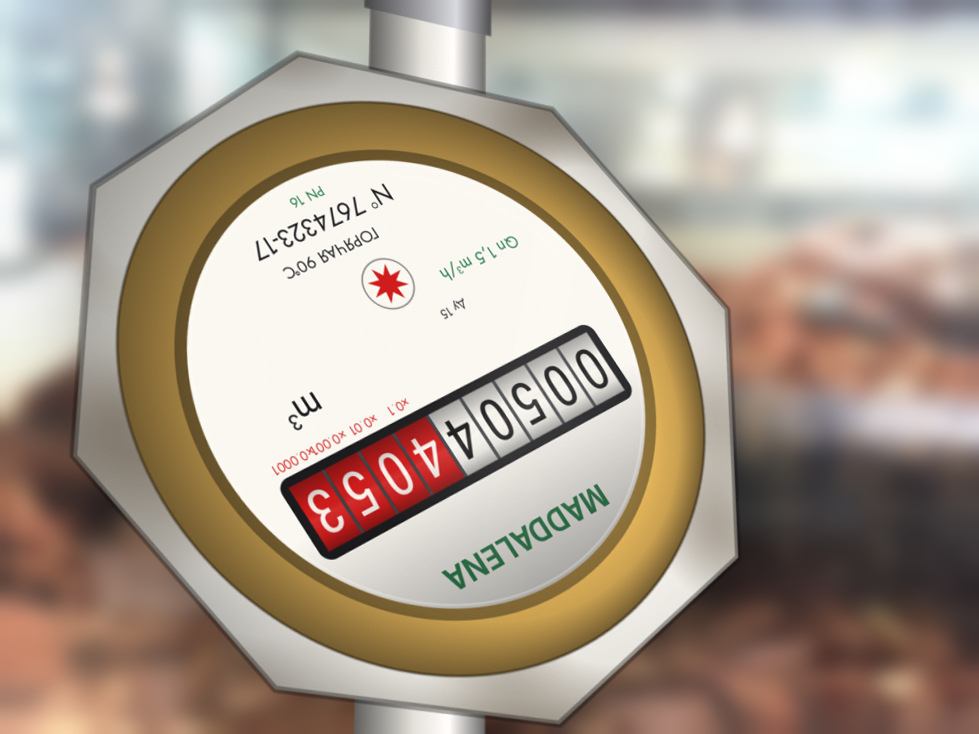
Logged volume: 504.4053m³
